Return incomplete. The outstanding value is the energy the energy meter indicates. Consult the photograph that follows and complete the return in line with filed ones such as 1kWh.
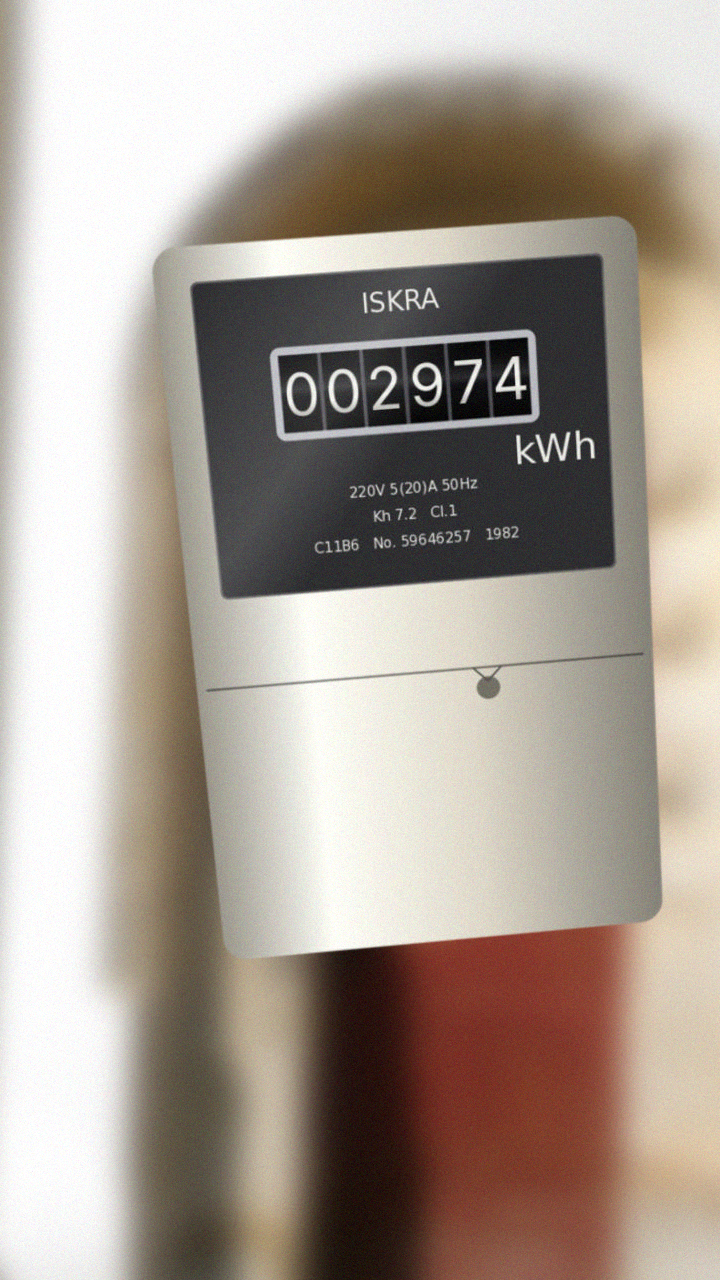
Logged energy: 2974kWh
